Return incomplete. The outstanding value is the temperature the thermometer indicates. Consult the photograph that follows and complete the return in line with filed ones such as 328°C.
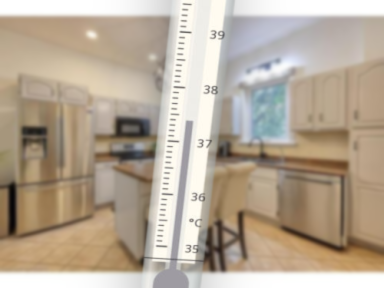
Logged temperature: 37.4°C
